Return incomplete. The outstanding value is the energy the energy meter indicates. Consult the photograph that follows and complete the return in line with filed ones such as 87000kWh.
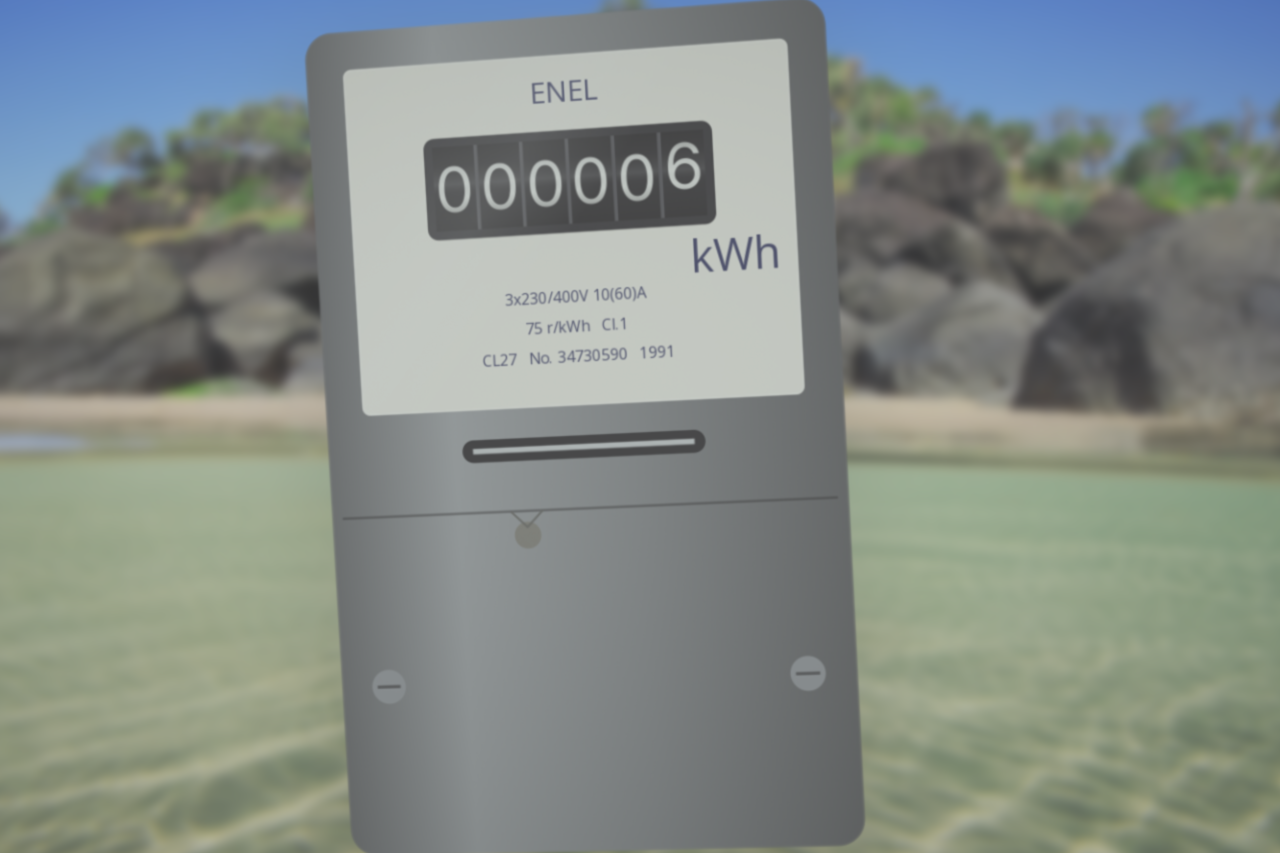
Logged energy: 6kWh
